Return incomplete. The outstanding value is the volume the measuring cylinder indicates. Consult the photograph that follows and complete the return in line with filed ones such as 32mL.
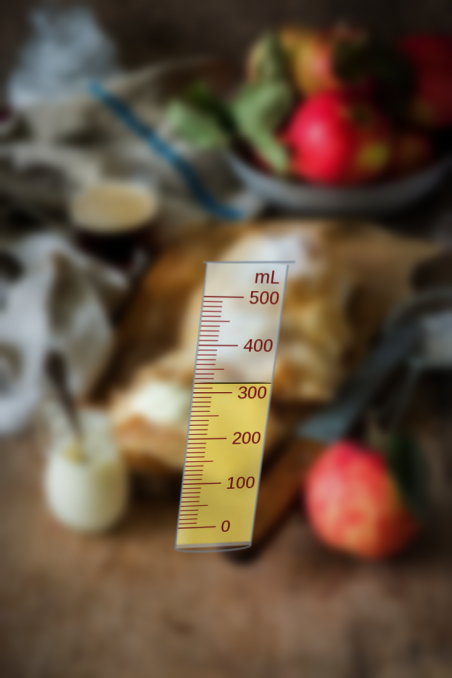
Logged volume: 320mL
